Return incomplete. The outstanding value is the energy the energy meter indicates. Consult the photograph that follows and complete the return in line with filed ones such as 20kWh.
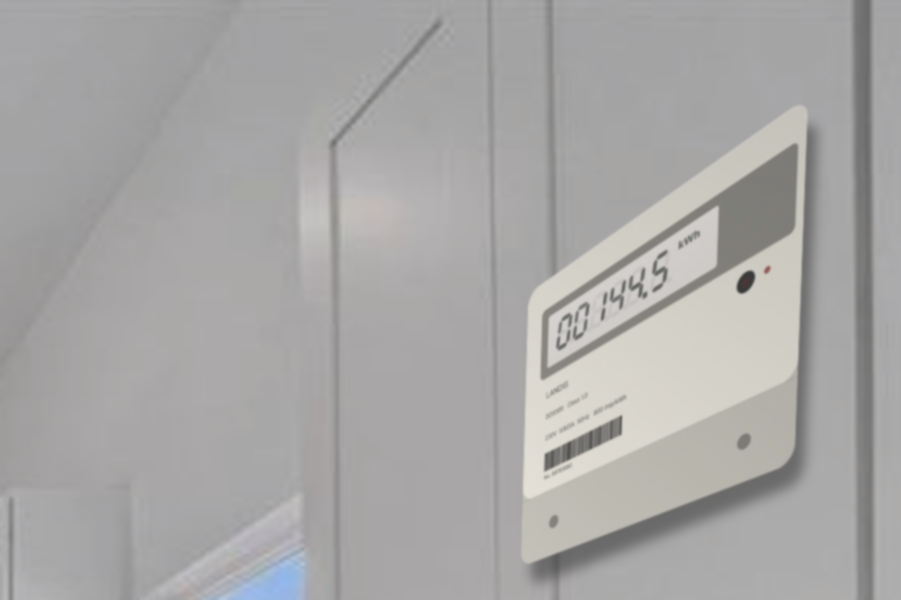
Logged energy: 144.5kWh
